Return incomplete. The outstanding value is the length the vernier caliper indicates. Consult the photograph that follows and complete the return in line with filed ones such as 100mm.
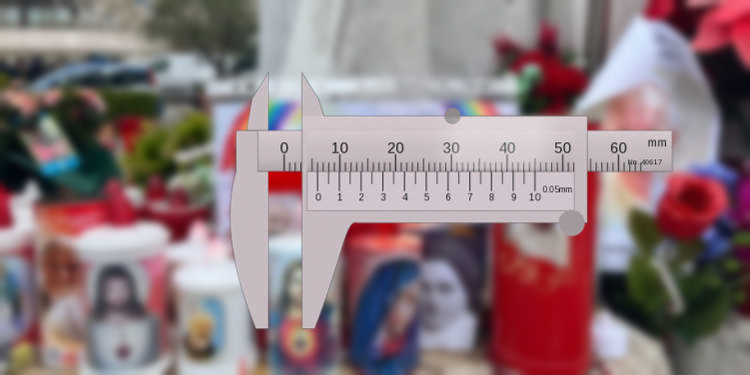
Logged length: 6.0mm
